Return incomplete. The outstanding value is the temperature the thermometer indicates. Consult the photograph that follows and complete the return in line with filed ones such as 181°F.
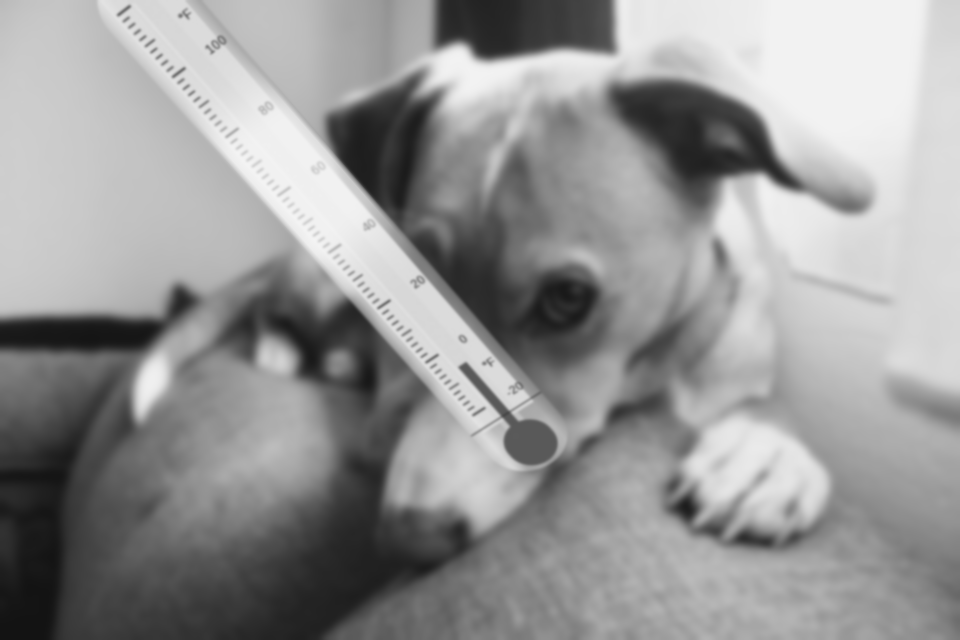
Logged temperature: -6°F
